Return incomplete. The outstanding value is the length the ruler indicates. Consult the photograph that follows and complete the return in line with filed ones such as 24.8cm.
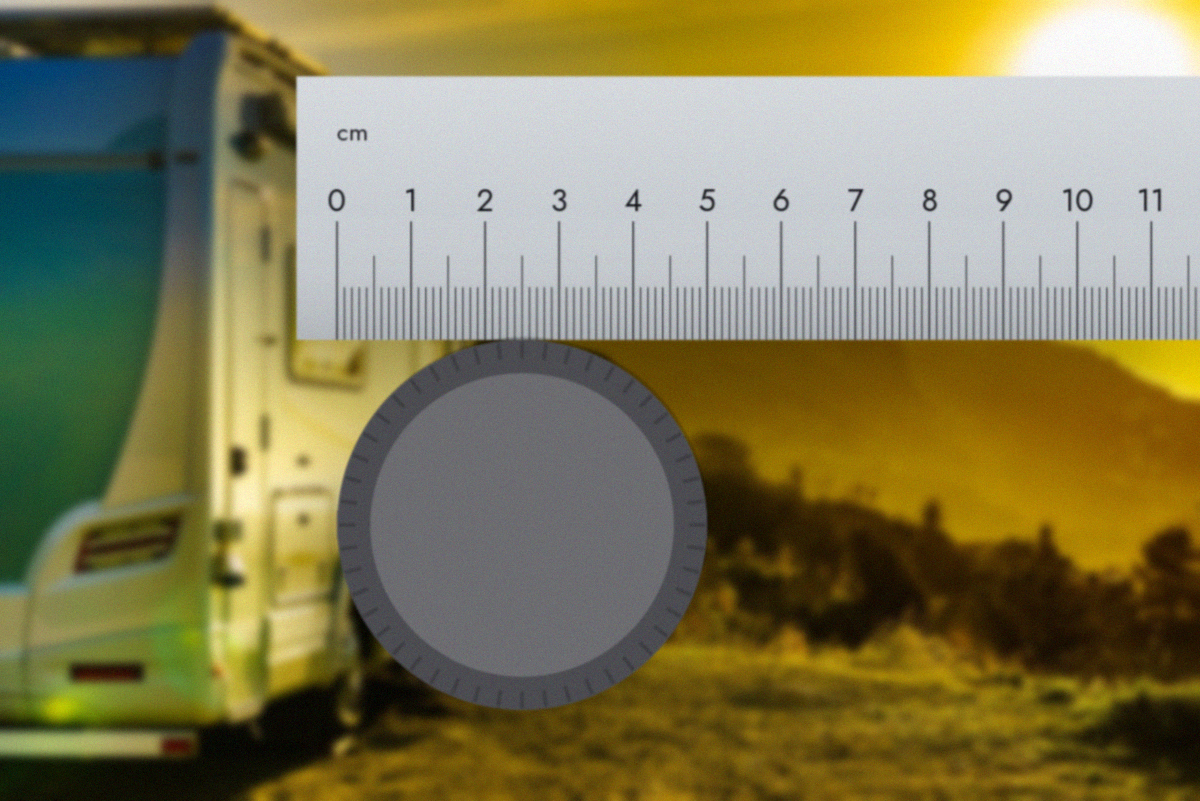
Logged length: 5cm
